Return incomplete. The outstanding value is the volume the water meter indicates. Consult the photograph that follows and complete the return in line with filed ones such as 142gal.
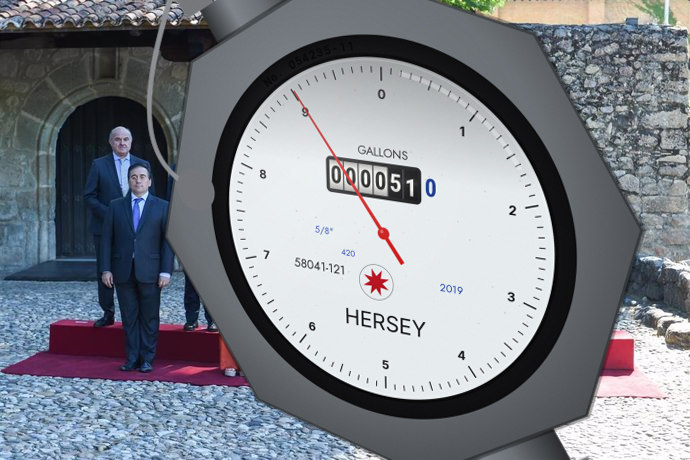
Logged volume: 509.0gal
